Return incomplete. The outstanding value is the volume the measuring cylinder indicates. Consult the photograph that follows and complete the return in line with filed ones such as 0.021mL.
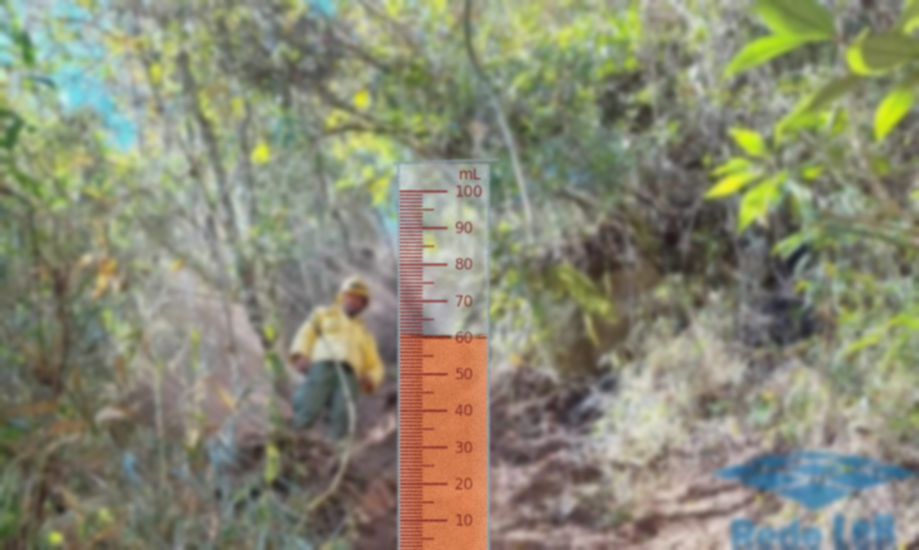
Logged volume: 60mL
